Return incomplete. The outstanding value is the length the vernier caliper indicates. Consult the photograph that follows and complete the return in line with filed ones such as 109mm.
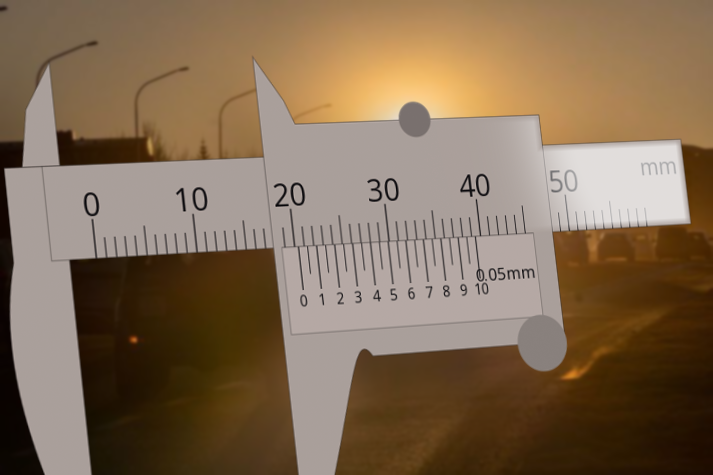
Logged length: 20.4mm
